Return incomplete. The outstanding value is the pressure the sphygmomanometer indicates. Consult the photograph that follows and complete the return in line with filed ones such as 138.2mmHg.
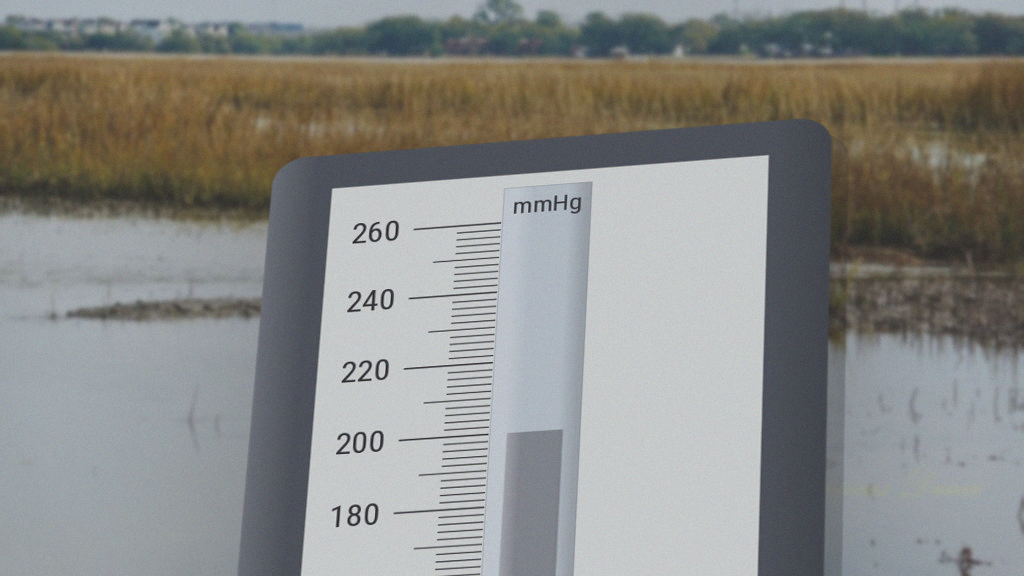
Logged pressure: 200mmHg
